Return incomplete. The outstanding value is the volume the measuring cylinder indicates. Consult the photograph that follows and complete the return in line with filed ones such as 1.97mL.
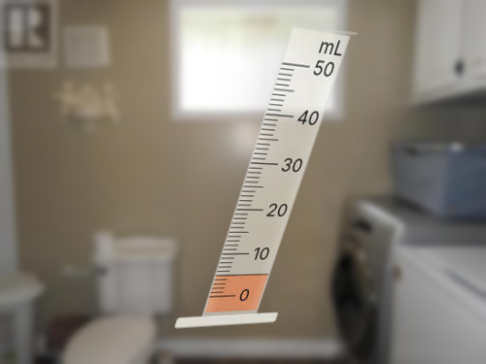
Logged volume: 5mL
